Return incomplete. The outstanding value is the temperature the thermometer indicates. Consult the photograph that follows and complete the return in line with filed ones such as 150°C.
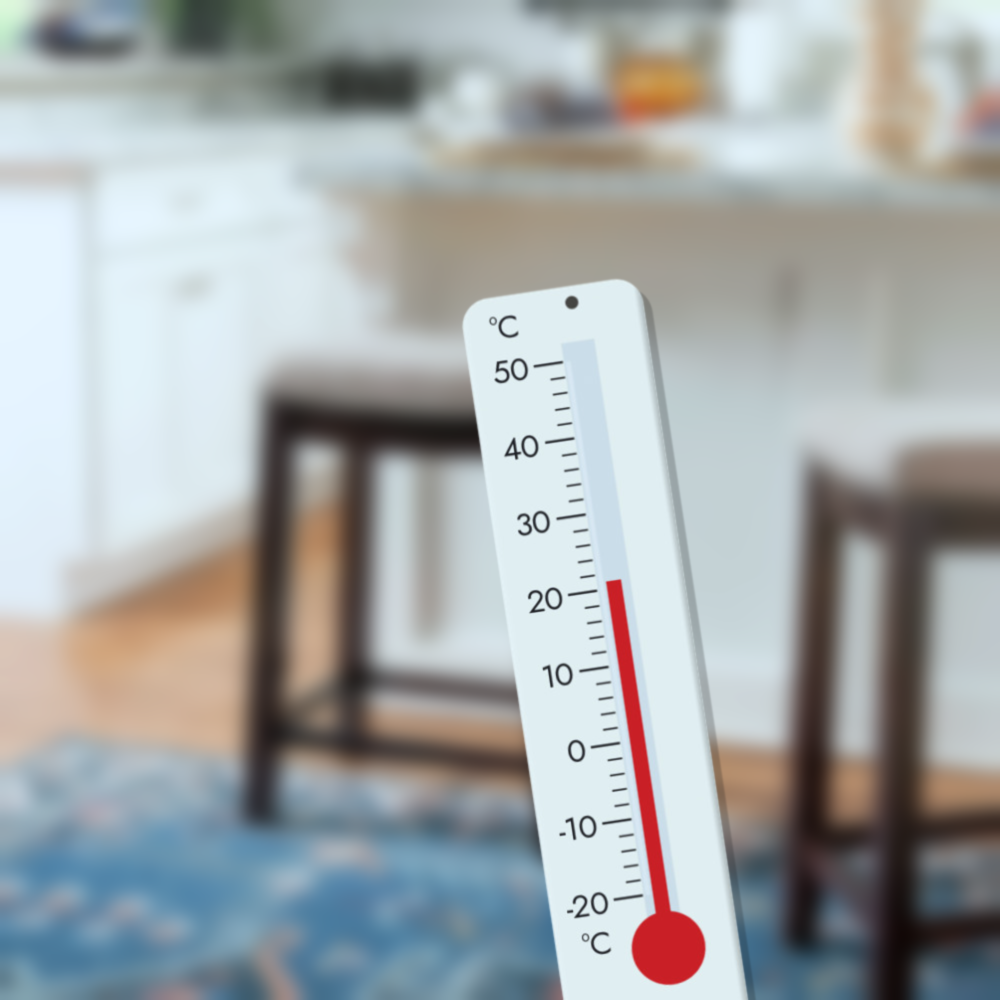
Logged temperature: 21°C
